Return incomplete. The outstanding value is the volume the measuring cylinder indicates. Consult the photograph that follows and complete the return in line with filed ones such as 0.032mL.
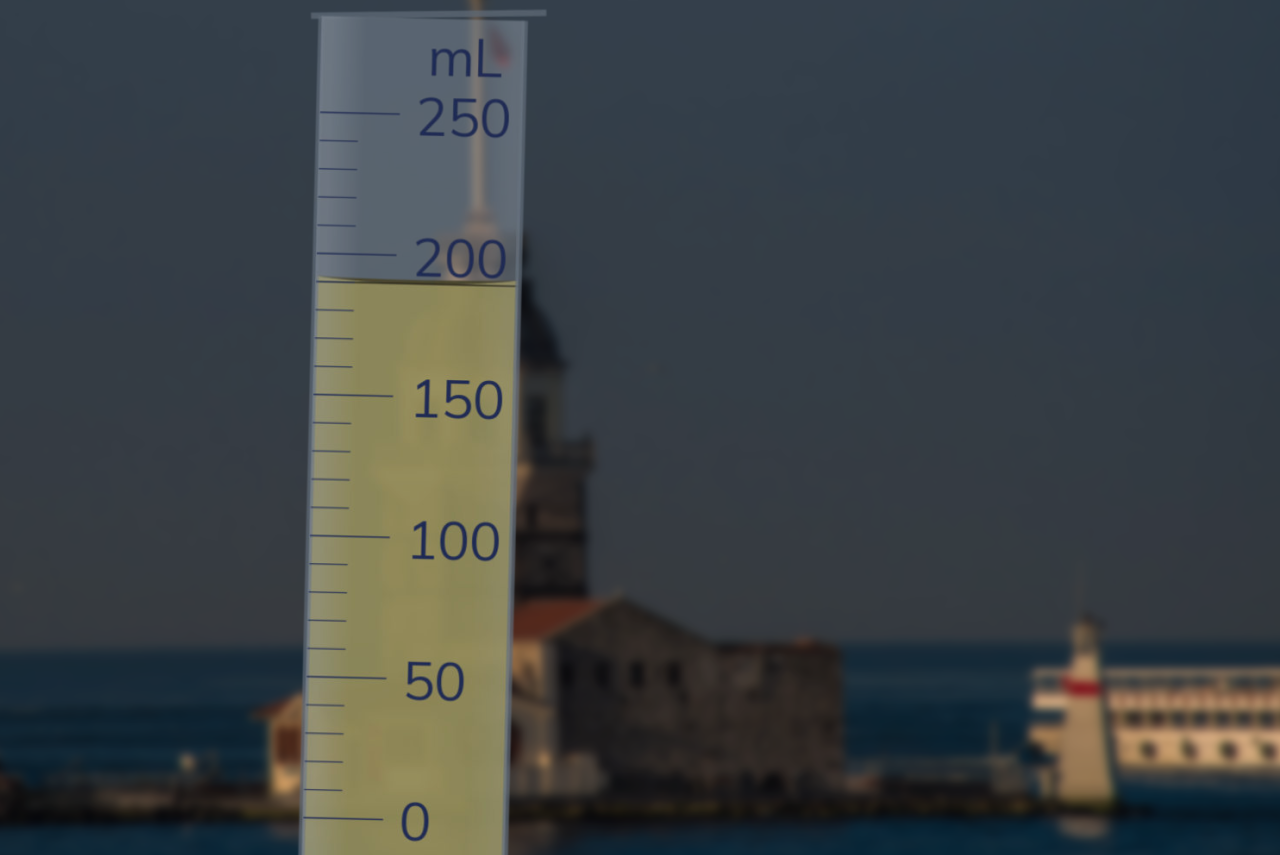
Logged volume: 190mL
